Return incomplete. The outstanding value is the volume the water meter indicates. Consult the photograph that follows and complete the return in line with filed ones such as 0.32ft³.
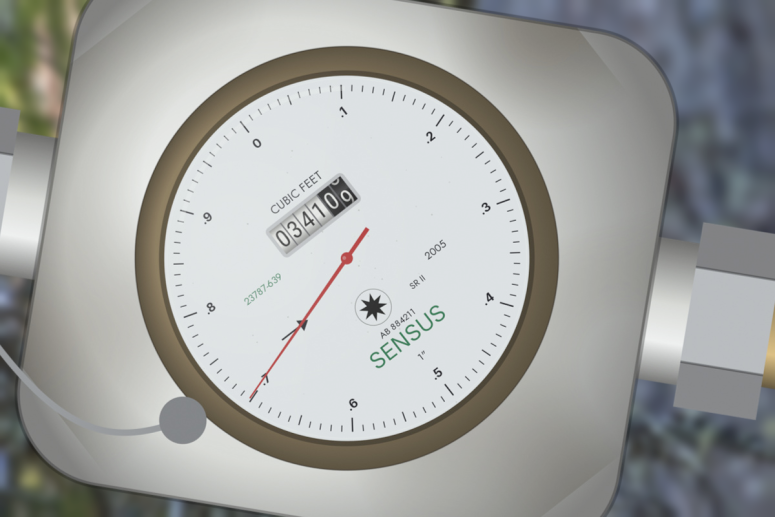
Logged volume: 34108.70ft³
